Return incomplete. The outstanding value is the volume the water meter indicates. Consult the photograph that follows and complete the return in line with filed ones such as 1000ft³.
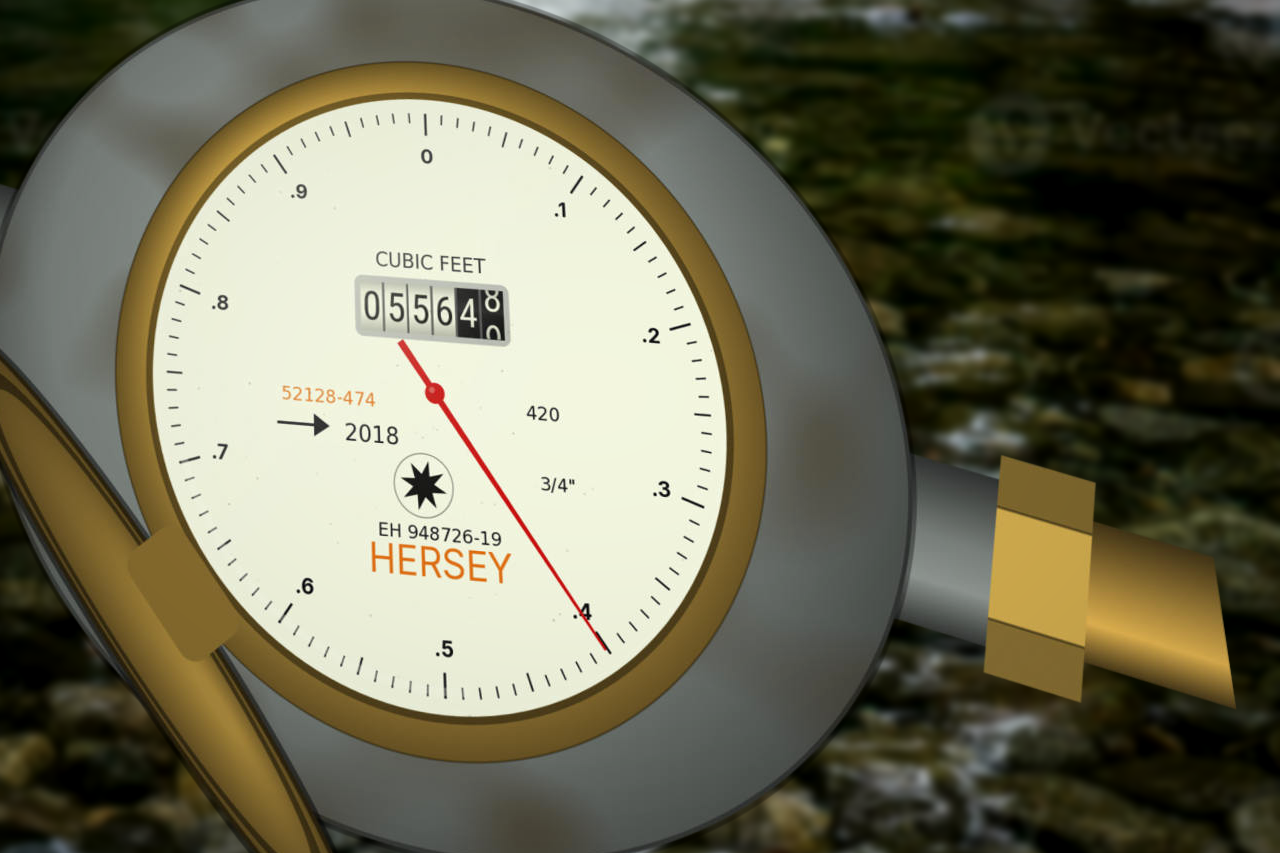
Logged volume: 55648.40ft³
